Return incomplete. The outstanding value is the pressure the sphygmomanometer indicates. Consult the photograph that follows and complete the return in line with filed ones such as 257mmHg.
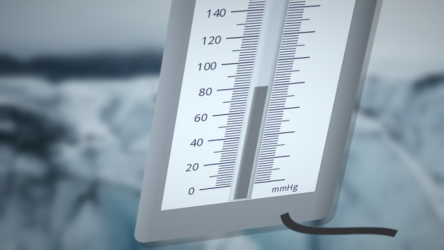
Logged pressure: 80mmHg
